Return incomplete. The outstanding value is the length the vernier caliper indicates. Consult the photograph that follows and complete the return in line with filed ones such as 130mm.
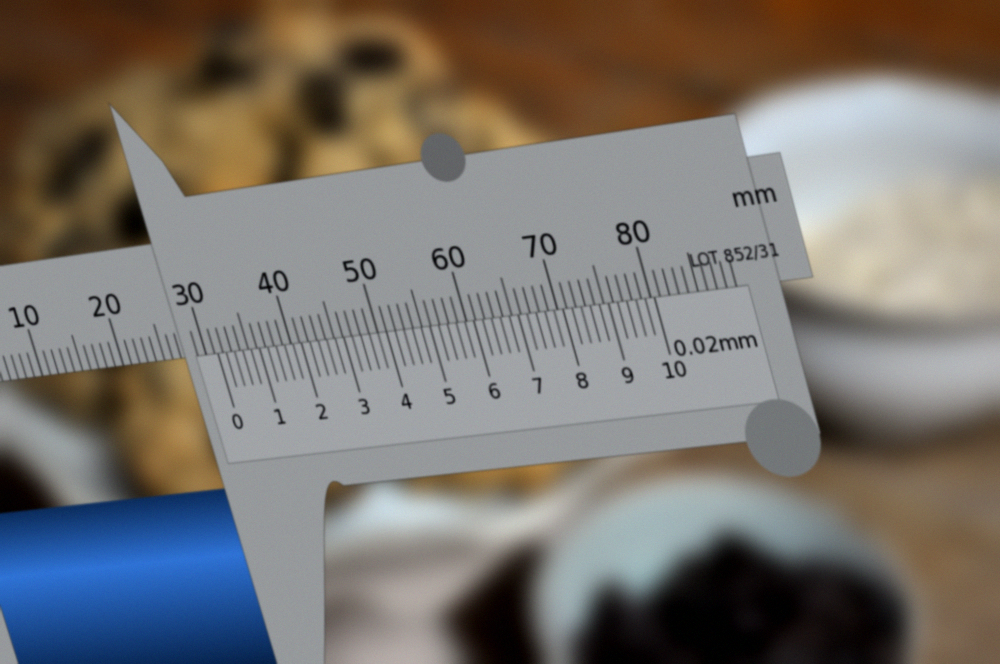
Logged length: 31.4mm
